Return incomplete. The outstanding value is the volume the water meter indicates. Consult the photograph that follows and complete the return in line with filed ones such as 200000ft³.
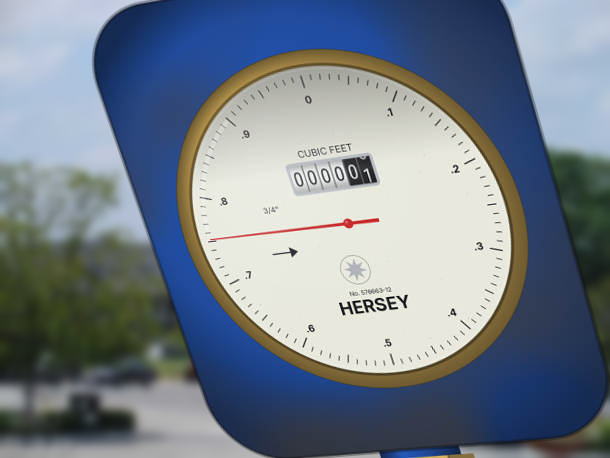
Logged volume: 0.75ft³
